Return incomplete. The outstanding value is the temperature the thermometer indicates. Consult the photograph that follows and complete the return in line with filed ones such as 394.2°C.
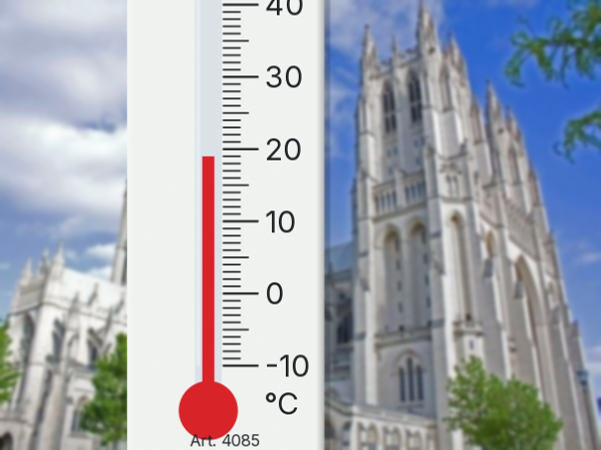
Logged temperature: 19°C
